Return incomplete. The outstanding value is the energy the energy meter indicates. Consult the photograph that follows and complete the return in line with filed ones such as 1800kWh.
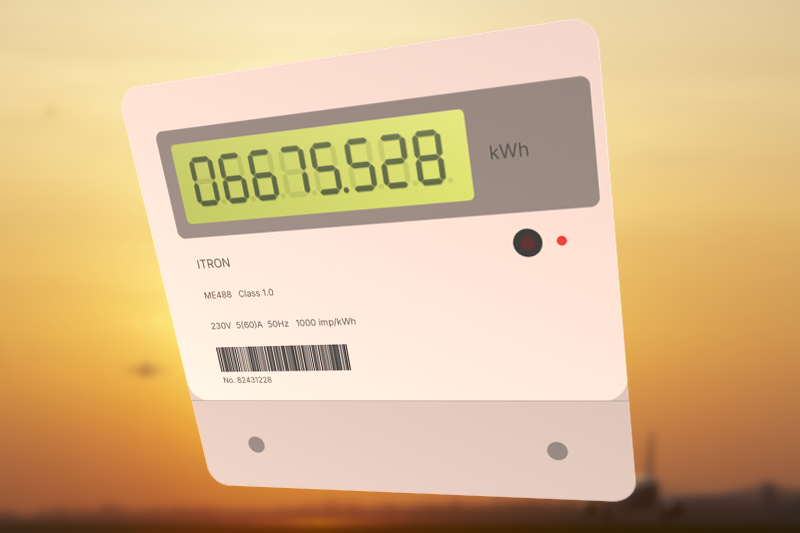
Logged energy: 6675.528kWh
